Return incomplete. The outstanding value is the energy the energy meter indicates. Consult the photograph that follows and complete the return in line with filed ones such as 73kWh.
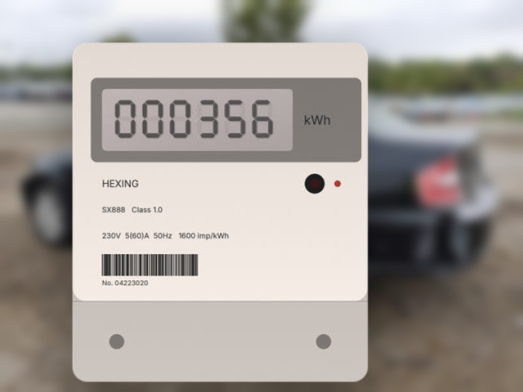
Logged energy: 356kWh
